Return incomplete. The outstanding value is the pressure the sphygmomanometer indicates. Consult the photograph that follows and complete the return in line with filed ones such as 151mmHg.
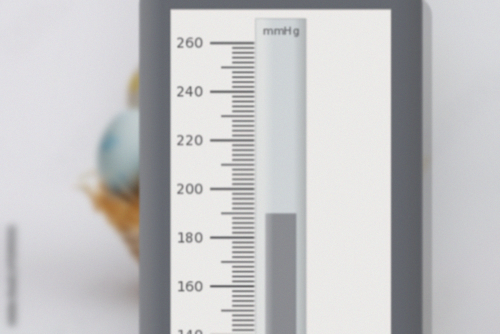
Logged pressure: 190mmHg
